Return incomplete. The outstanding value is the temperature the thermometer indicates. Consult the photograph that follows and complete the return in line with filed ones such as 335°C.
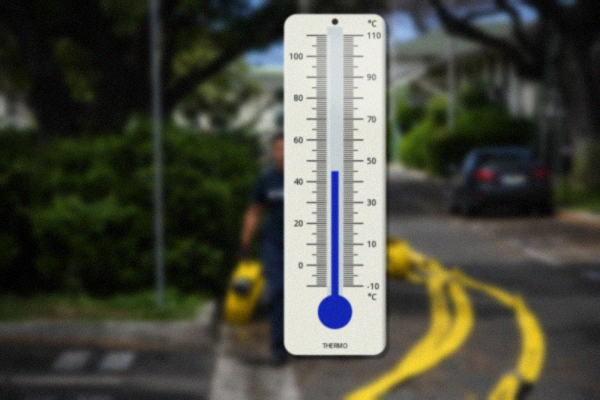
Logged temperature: 45°C
